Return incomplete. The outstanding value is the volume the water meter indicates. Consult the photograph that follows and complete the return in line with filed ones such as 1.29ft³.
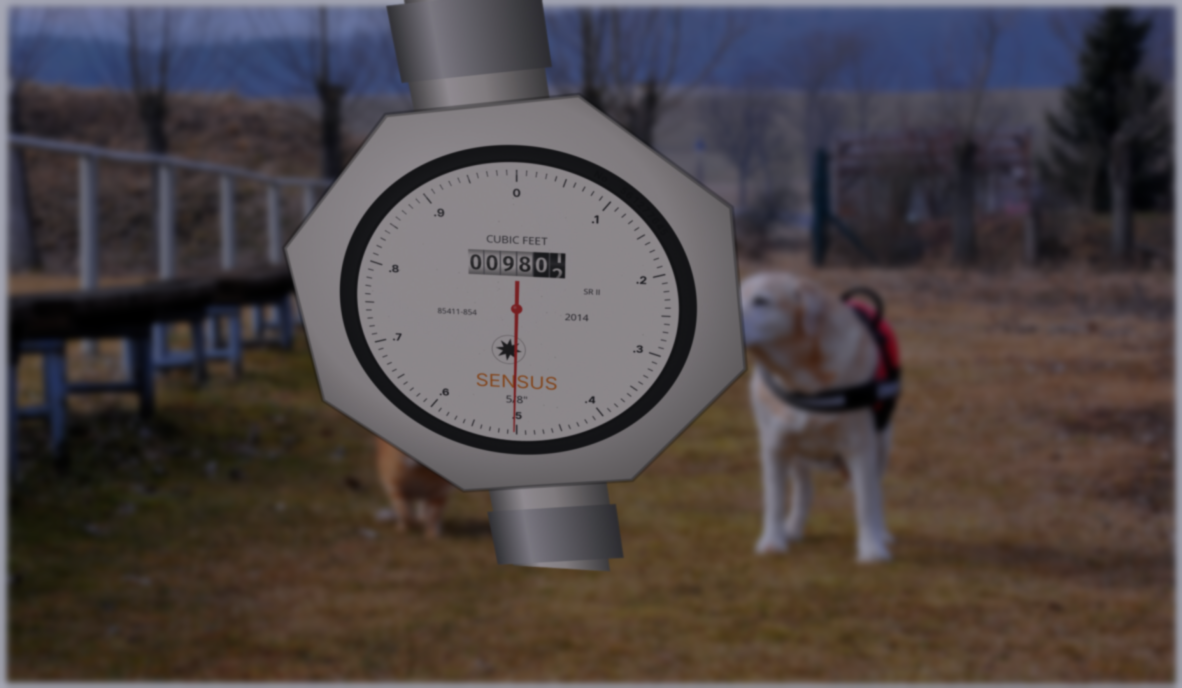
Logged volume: 9801.50ft³
